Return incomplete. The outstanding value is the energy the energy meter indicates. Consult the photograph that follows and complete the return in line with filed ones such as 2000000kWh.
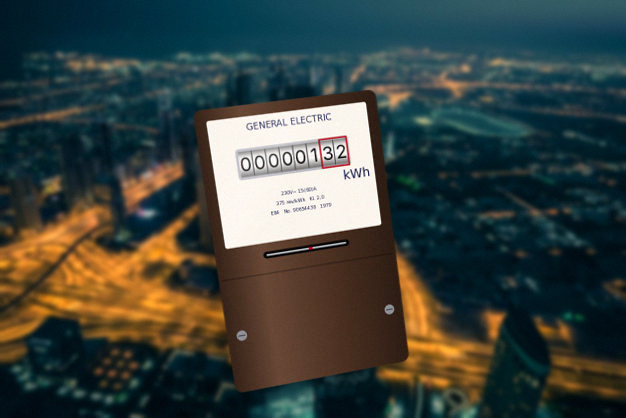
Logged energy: 1.32kWh
